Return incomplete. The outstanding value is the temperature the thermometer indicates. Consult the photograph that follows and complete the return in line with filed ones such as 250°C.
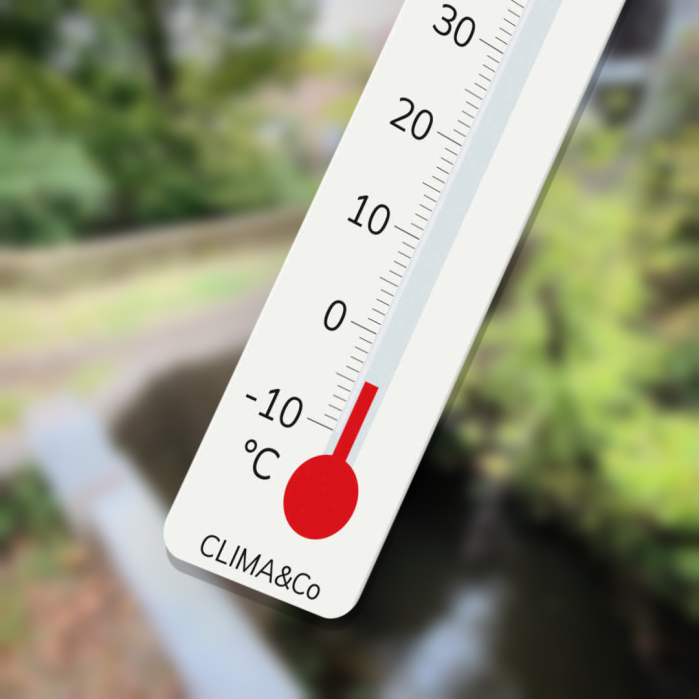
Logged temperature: -4.5°C
